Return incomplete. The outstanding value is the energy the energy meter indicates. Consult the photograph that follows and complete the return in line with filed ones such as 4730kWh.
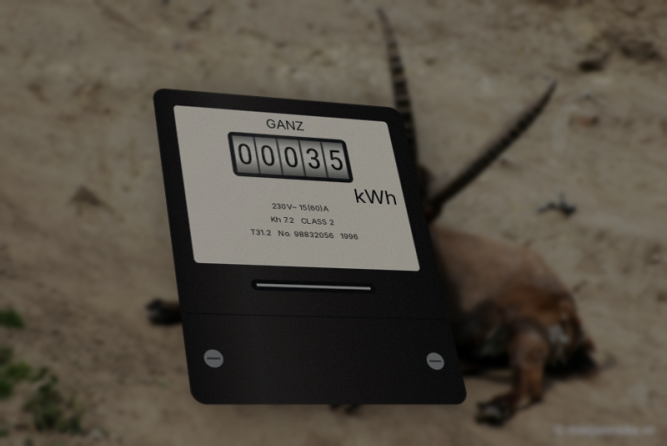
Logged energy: 35kWh
